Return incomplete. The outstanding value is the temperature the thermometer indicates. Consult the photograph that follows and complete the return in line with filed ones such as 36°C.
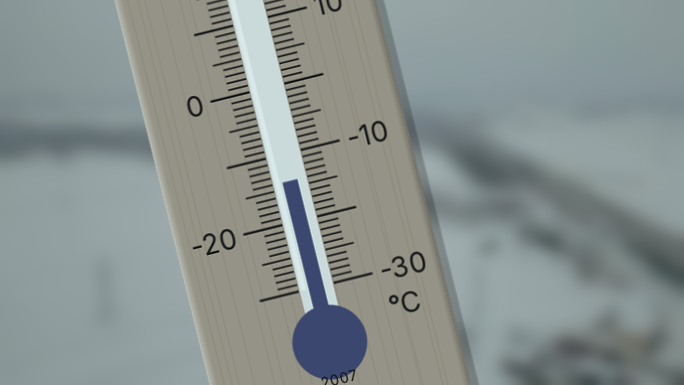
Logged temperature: -14°C
